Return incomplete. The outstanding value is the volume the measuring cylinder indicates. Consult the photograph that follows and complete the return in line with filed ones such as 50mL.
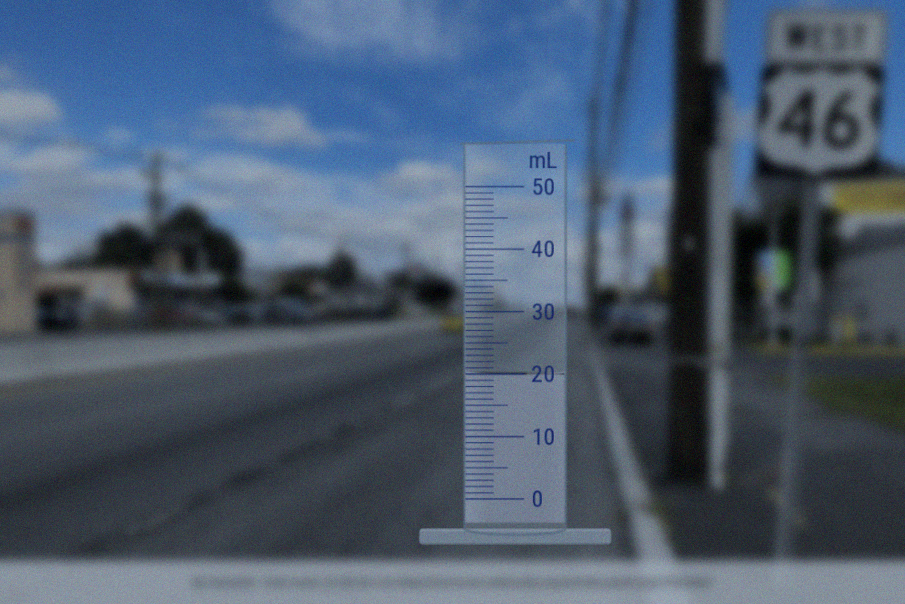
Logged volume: 20mL
